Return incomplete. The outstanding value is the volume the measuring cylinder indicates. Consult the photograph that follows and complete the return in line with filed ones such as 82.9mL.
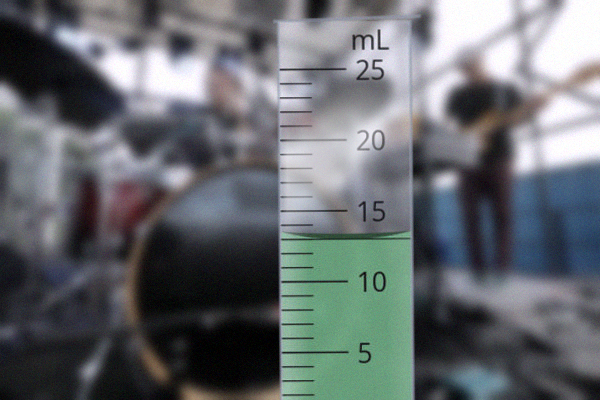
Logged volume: 13mL
